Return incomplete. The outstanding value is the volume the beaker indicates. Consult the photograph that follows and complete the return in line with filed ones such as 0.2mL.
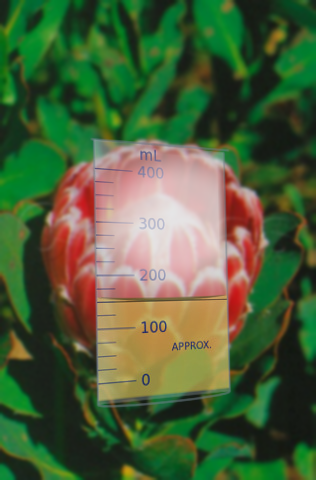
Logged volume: 150mL
